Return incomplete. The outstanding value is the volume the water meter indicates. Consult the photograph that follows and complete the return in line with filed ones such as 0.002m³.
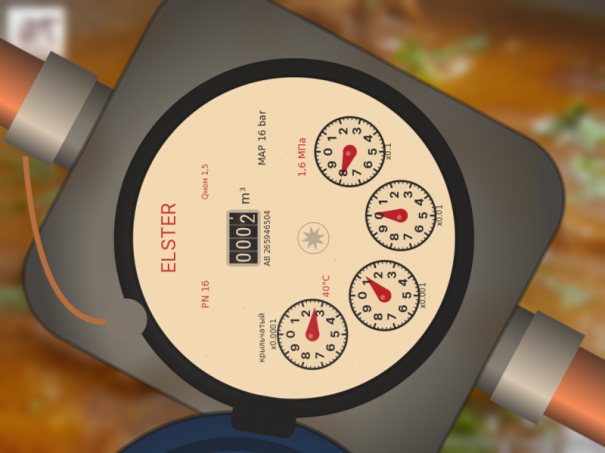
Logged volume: 1.8012m³
